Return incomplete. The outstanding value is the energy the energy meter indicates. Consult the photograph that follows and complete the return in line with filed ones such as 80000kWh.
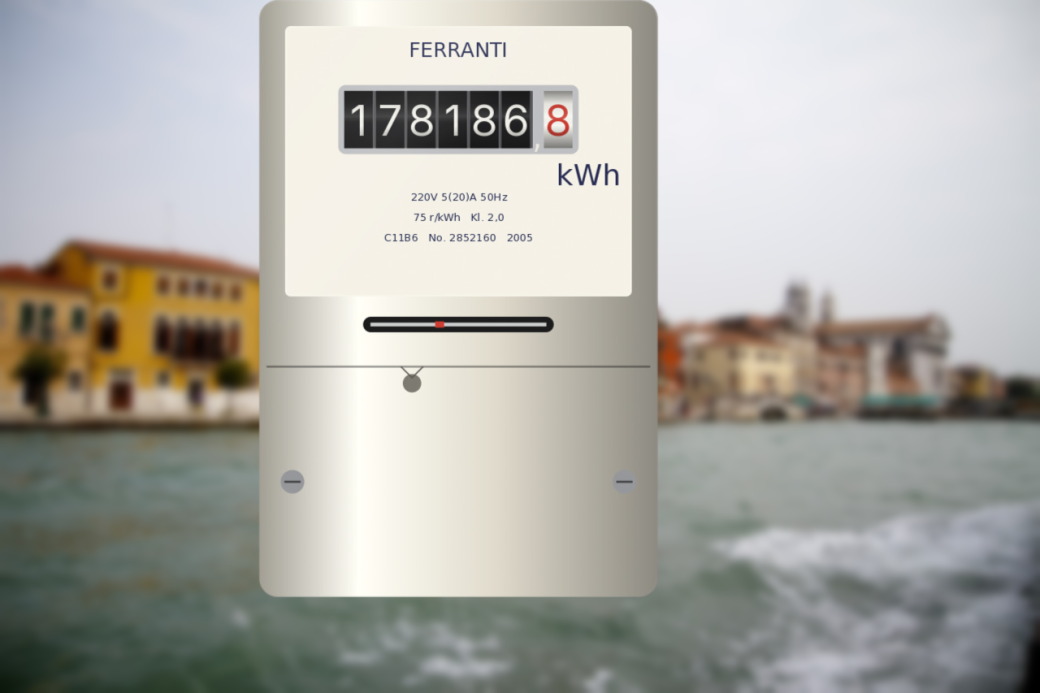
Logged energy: 178186.8kWh
